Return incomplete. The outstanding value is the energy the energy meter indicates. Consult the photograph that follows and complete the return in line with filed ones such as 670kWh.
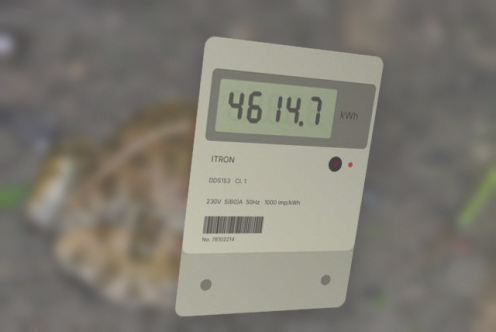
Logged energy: 4614.7kWh
